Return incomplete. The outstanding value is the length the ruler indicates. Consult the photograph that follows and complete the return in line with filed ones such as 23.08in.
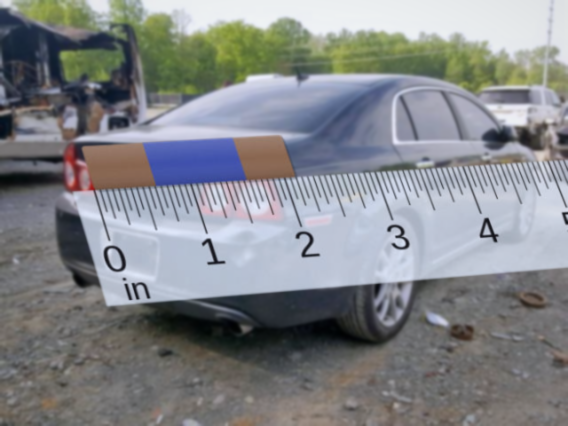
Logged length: 2.125in
